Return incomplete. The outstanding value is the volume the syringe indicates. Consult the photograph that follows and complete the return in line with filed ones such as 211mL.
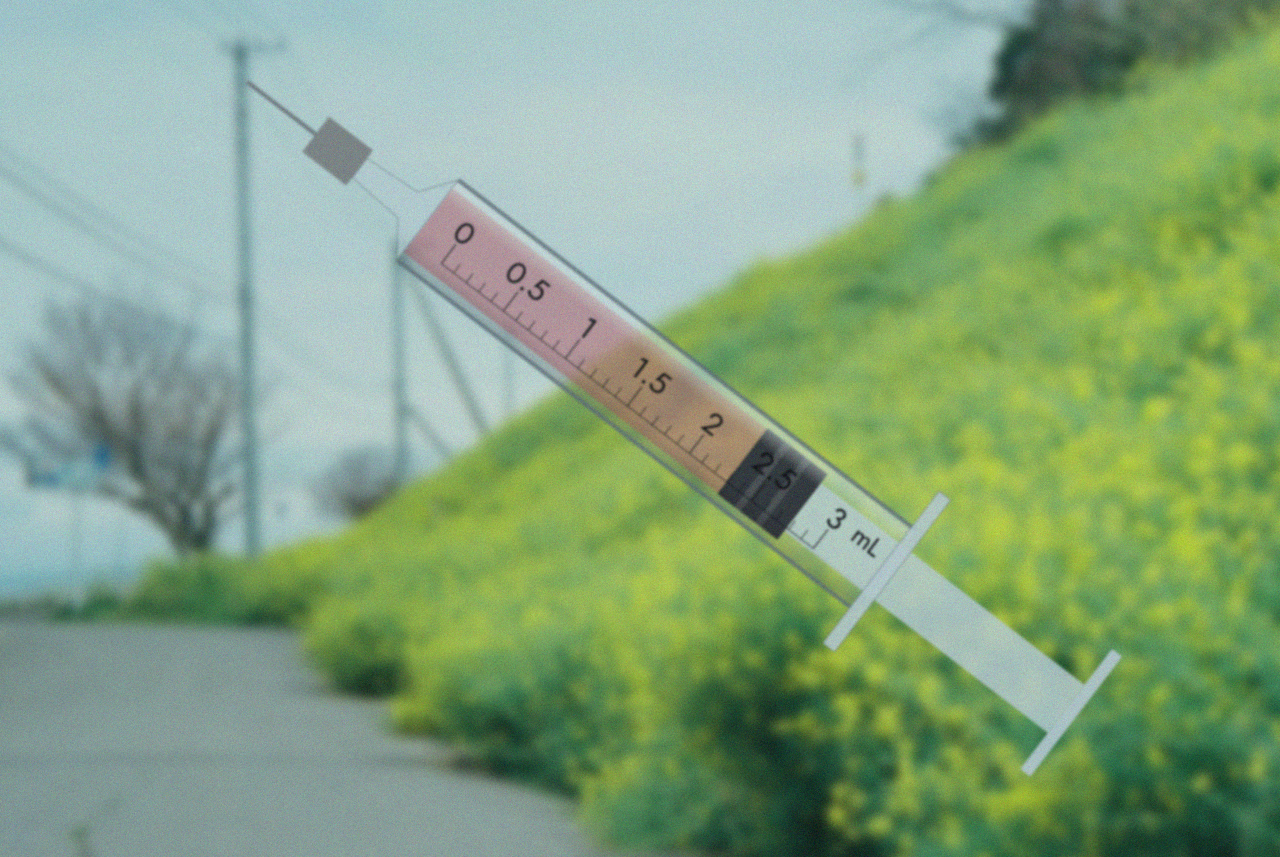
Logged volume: 2.3mL
